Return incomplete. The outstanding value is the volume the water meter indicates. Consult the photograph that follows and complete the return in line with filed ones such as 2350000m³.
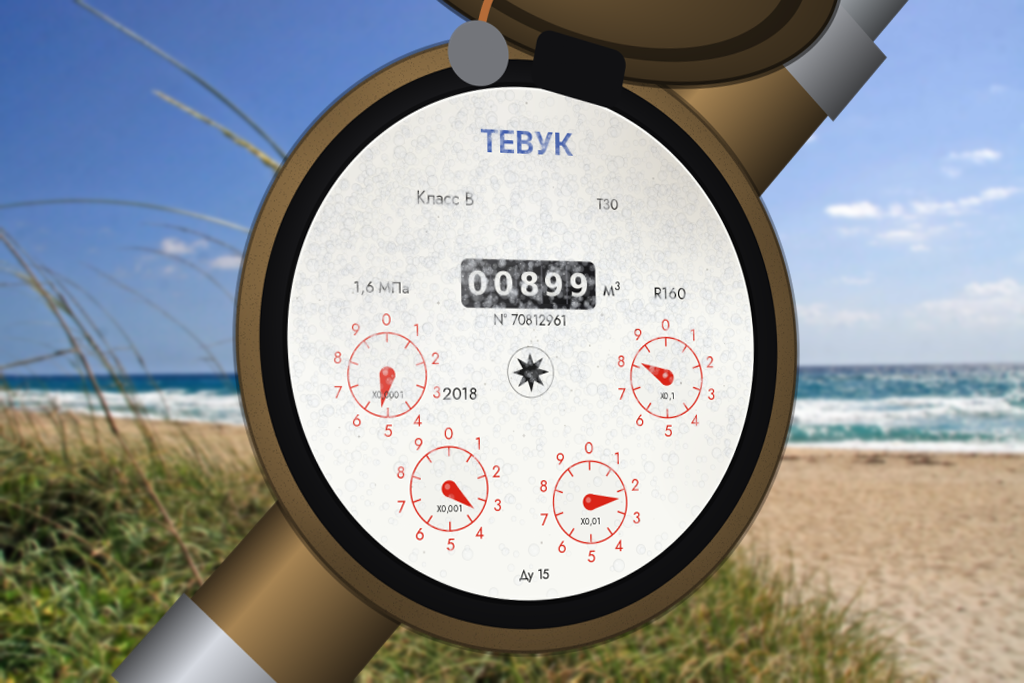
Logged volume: 899.8235m³
